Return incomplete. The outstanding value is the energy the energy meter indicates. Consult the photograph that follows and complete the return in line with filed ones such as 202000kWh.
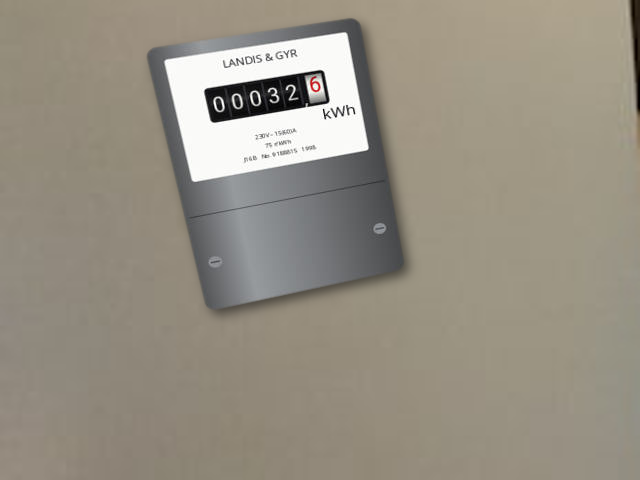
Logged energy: 32.6kWh
